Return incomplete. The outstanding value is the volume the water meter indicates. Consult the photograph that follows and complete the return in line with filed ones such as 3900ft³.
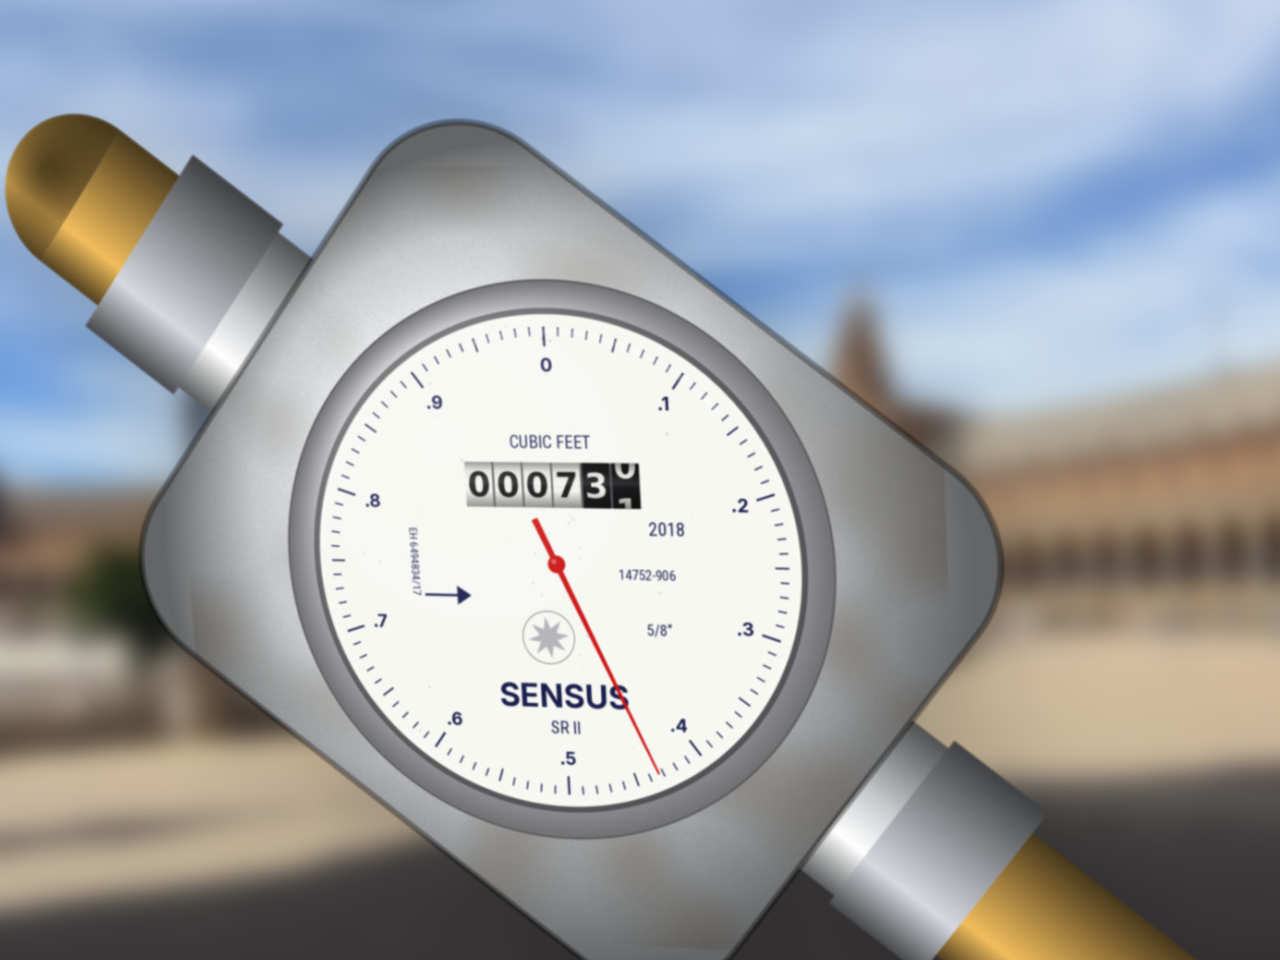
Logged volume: 730.43ft³
